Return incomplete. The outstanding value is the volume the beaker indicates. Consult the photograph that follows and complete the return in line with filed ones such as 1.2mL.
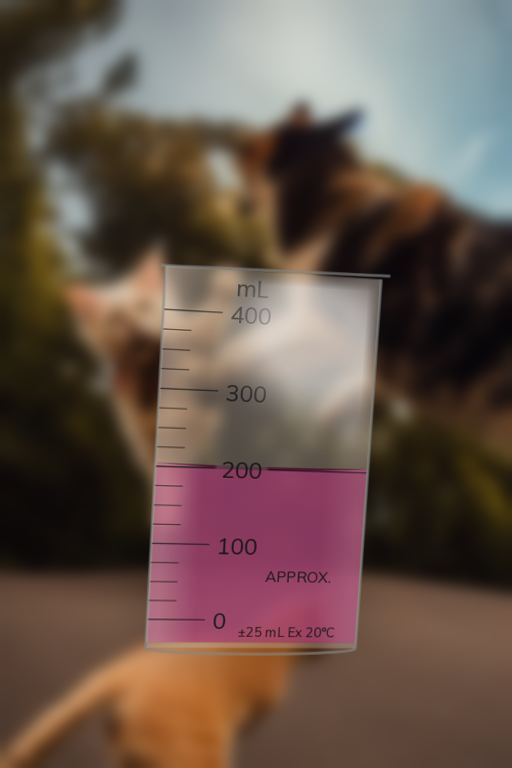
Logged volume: 200mL
